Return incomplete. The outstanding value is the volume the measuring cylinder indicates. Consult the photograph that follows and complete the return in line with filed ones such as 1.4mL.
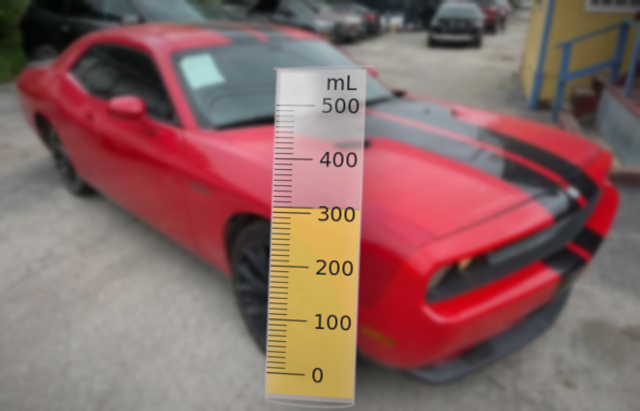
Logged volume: 310mL
